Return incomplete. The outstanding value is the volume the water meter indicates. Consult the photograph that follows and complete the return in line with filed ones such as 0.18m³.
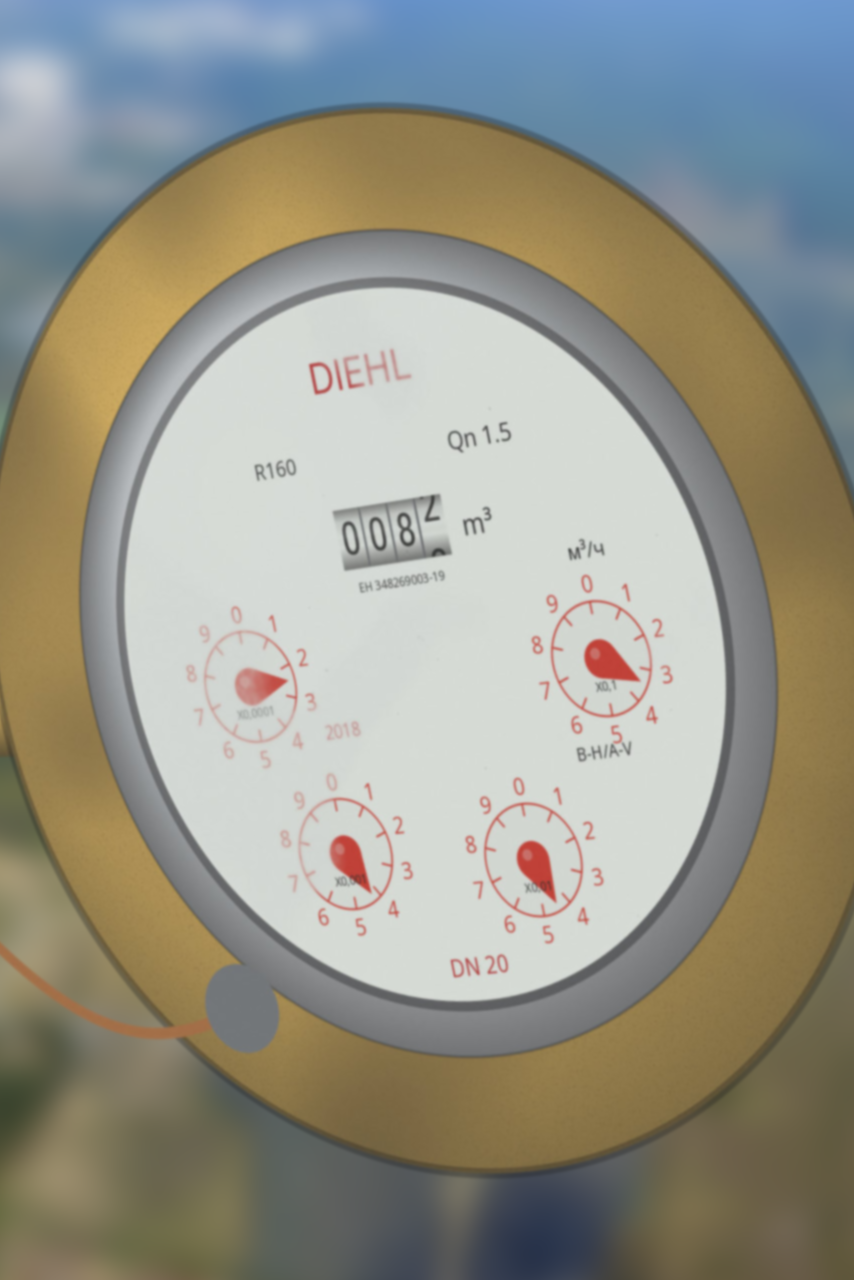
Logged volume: 82.3442m³
